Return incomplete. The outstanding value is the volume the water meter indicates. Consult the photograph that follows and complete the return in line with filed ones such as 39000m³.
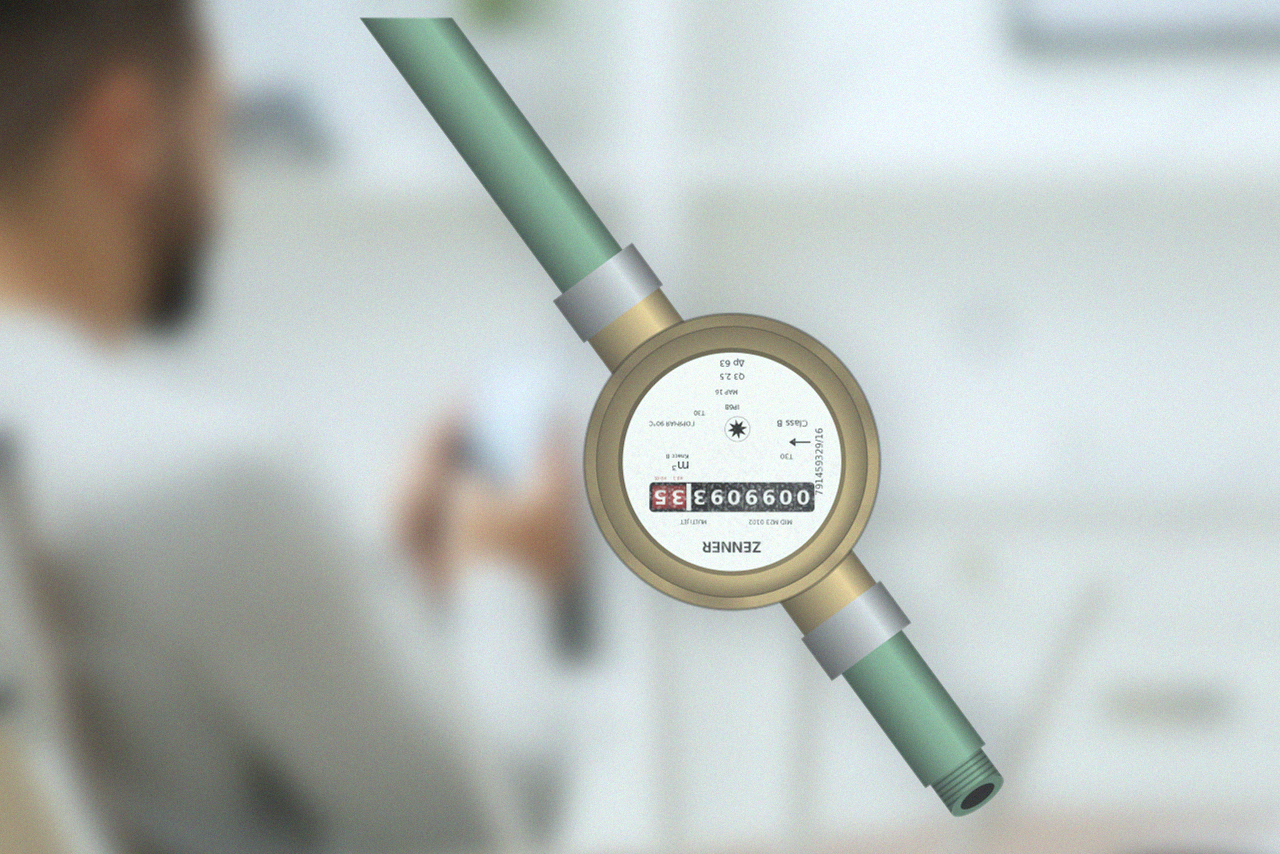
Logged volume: 99093.35m³
